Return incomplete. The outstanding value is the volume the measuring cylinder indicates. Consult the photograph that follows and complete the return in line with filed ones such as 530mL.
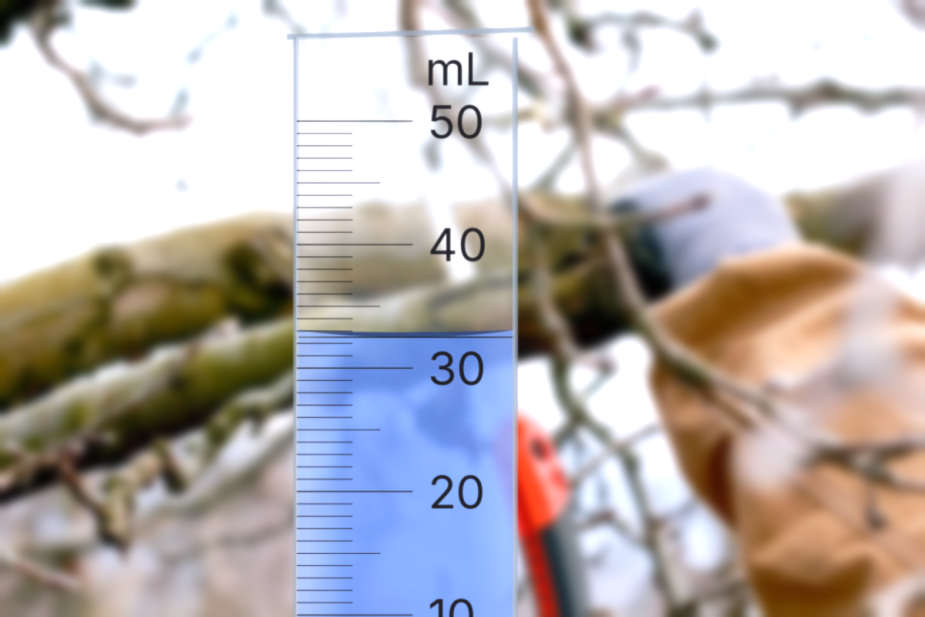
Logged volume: 32.5mL
